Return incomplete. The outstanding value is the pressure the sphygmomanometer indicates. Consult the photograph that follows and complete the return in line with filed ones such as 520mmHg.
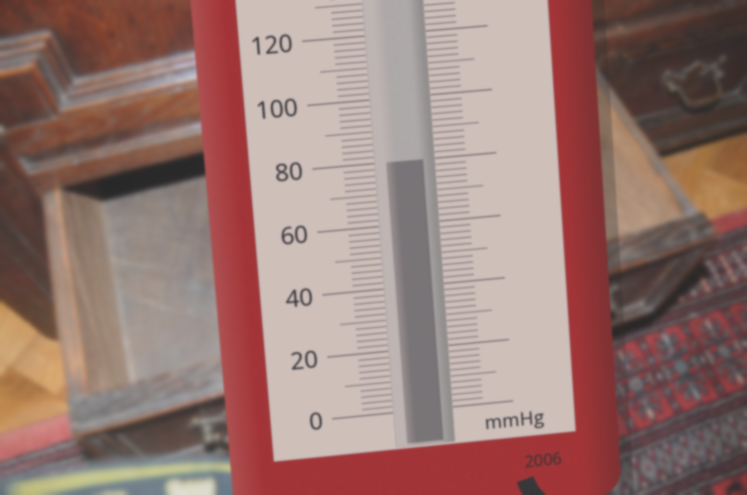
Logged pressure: 80mmHg
